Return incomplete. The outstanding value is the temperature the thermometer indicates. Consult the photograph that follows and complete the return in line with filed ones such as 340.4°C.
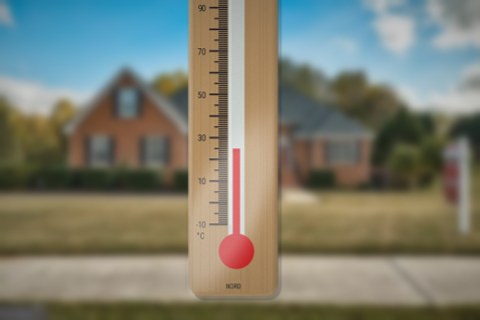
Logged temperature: 25°C
